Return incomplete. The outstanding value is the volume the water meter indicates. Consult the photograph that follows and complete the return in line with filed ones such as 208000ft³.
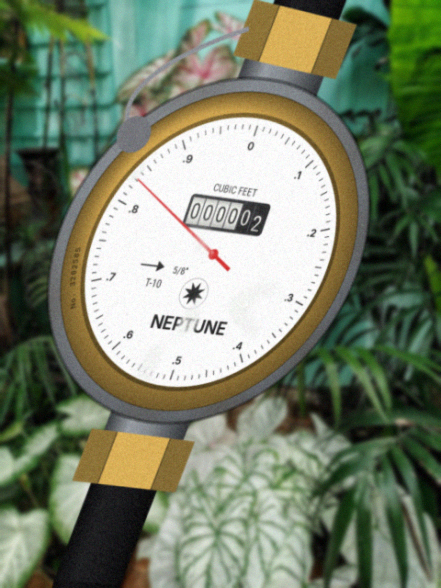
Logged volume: 1.83ft³
